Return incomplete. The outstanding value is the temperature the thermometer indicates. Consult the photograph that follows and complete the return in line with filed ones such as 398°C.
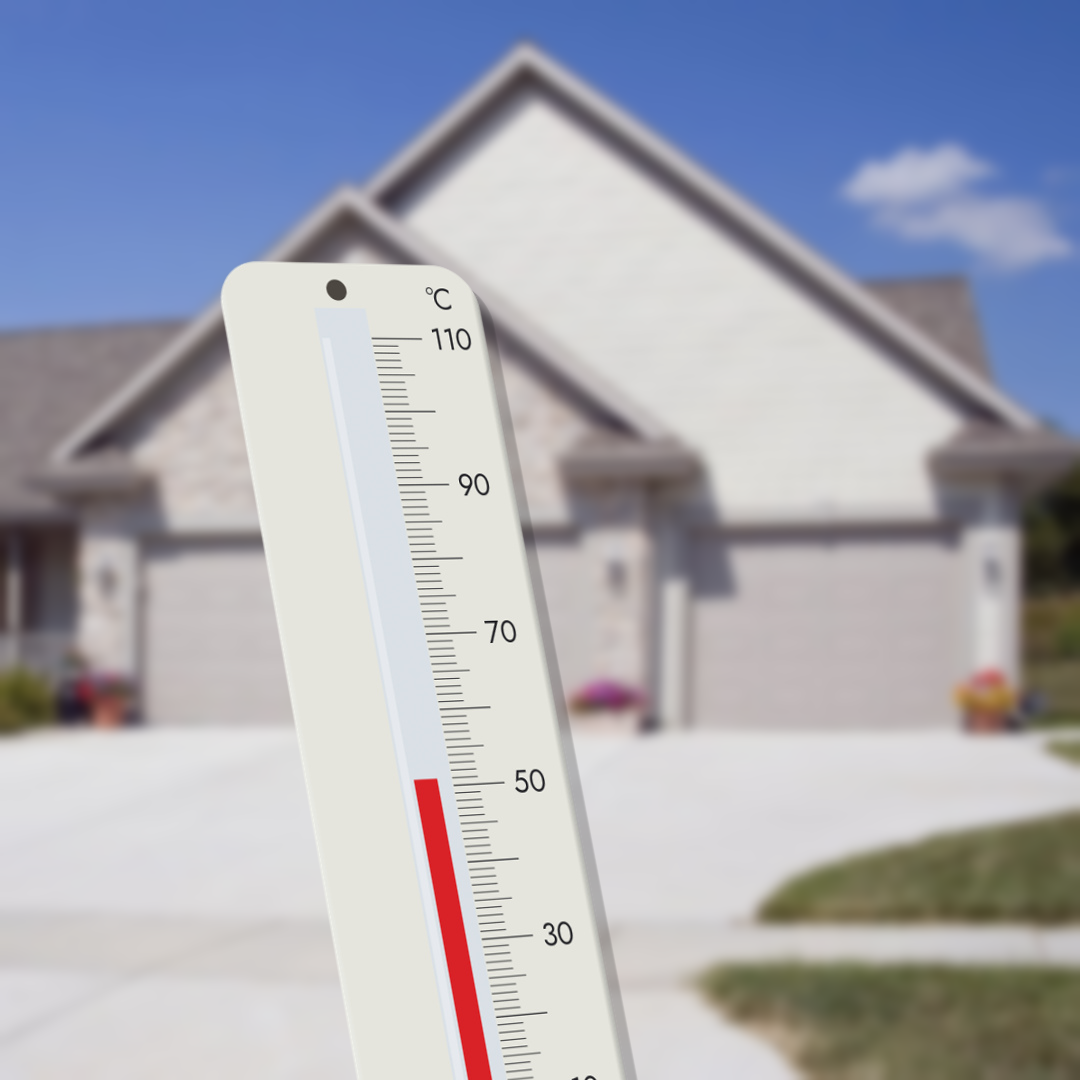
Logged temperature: 51°C
